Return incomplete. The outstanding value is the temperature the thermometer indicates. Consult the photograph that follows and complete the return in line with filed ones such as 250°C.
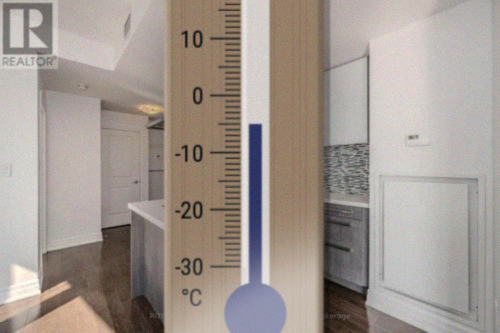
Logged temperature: -5°C
